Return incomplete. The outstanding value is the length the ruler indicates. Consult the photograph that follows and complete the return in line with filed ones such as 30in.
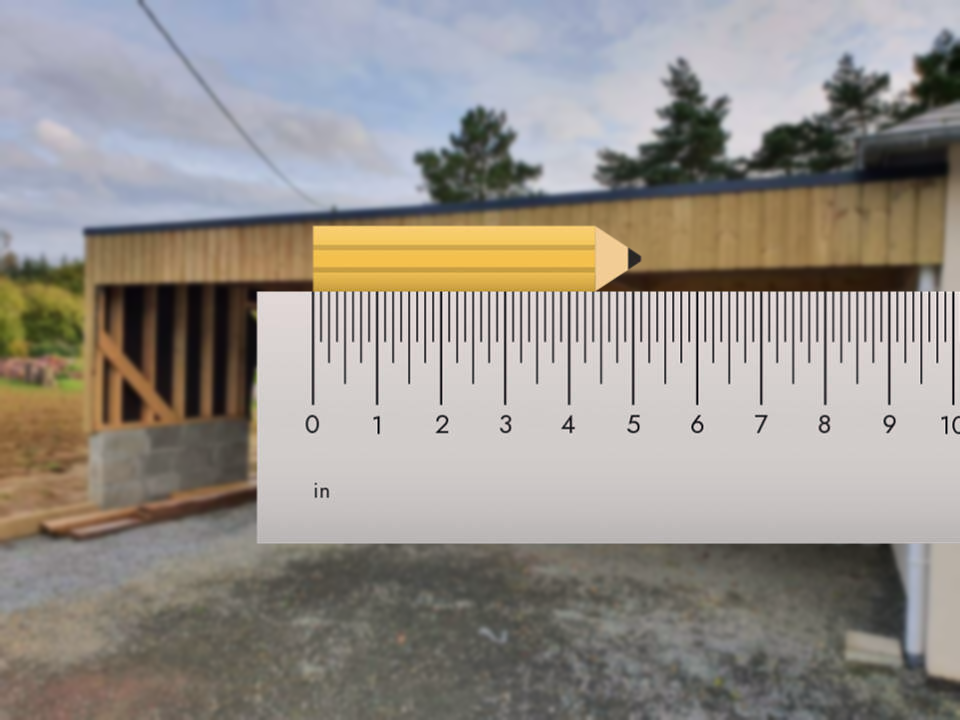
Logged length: 5.125in
